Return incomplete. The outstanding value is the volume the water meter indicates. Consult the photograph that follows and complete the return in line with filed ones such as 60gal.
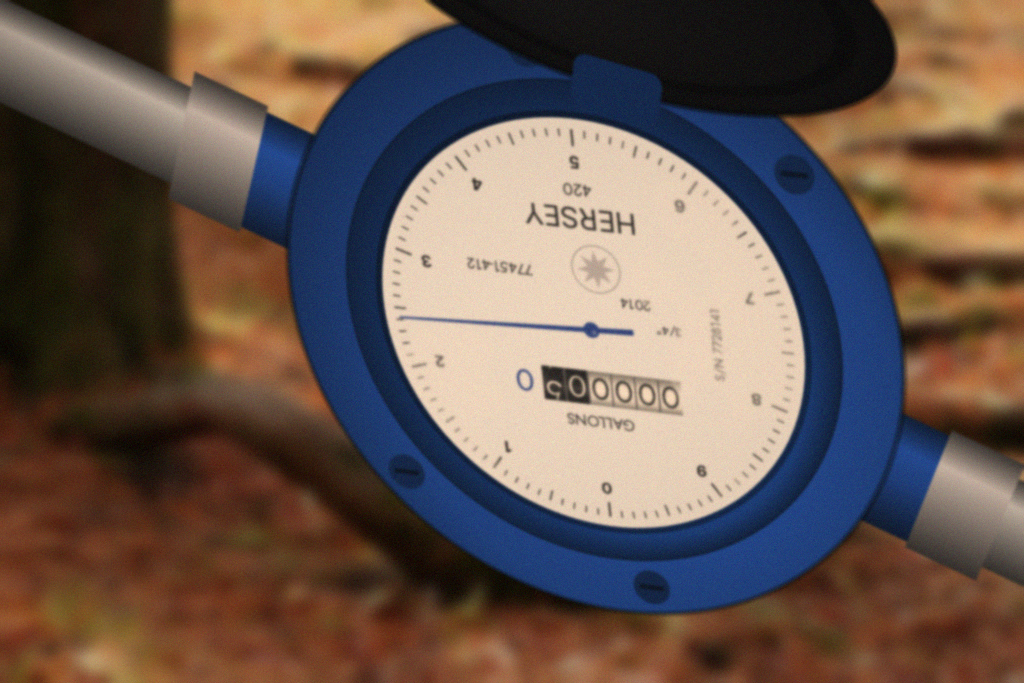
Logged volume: 52.4gal
